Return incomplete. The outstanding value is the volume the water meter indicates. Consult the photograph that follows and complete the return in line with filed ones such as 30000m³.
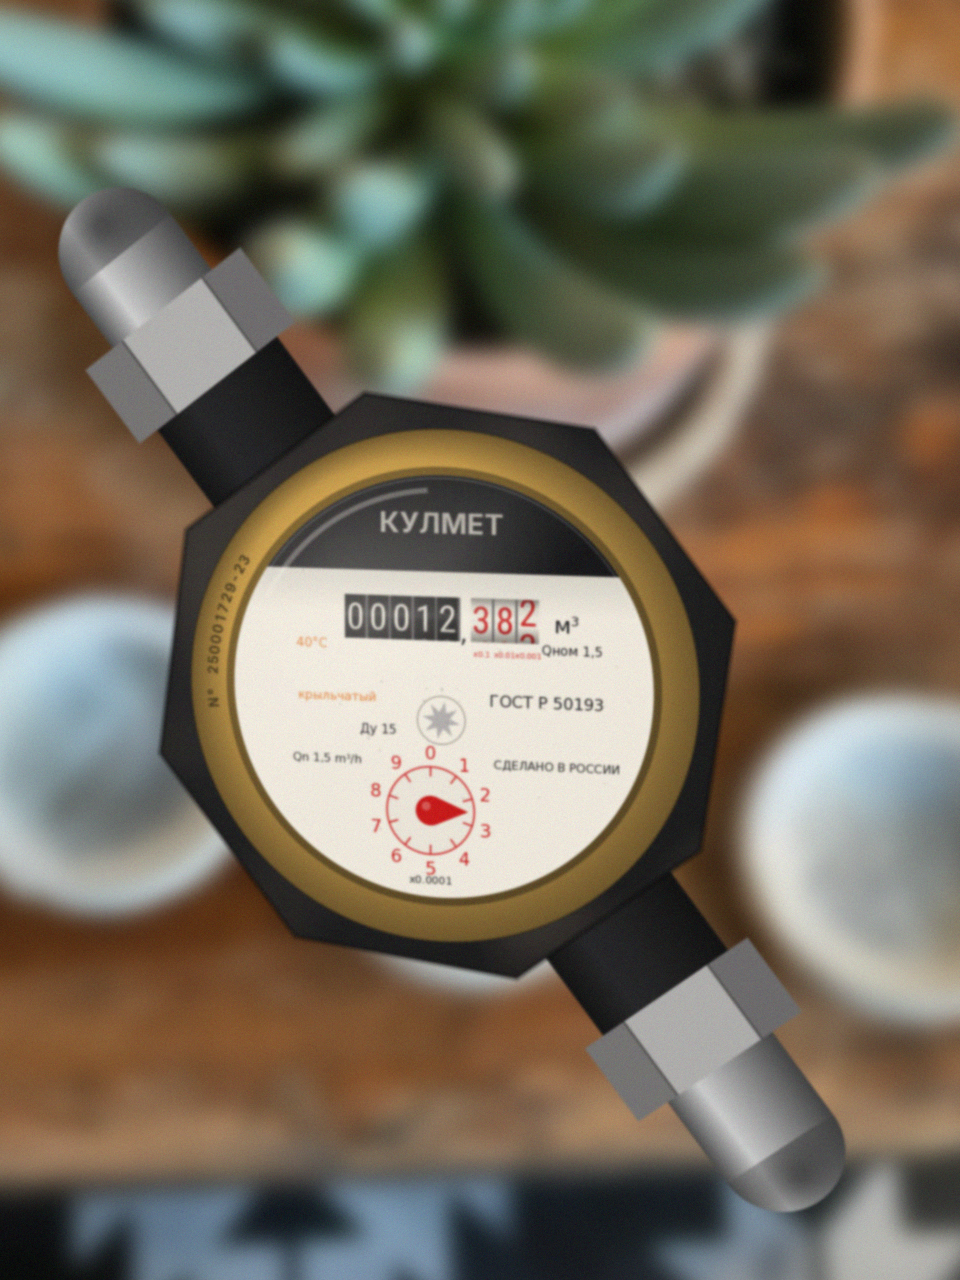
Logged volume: 12.3822m³
